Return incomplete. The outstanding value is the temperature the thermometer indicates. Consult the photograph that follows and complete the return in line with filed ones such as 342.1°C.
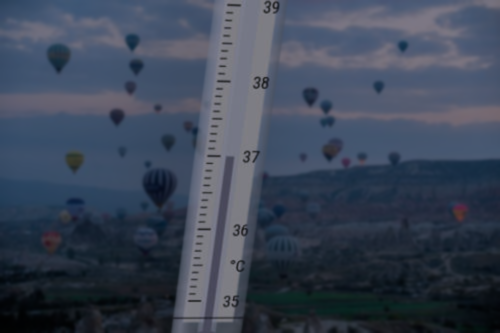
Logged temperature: 37°C
